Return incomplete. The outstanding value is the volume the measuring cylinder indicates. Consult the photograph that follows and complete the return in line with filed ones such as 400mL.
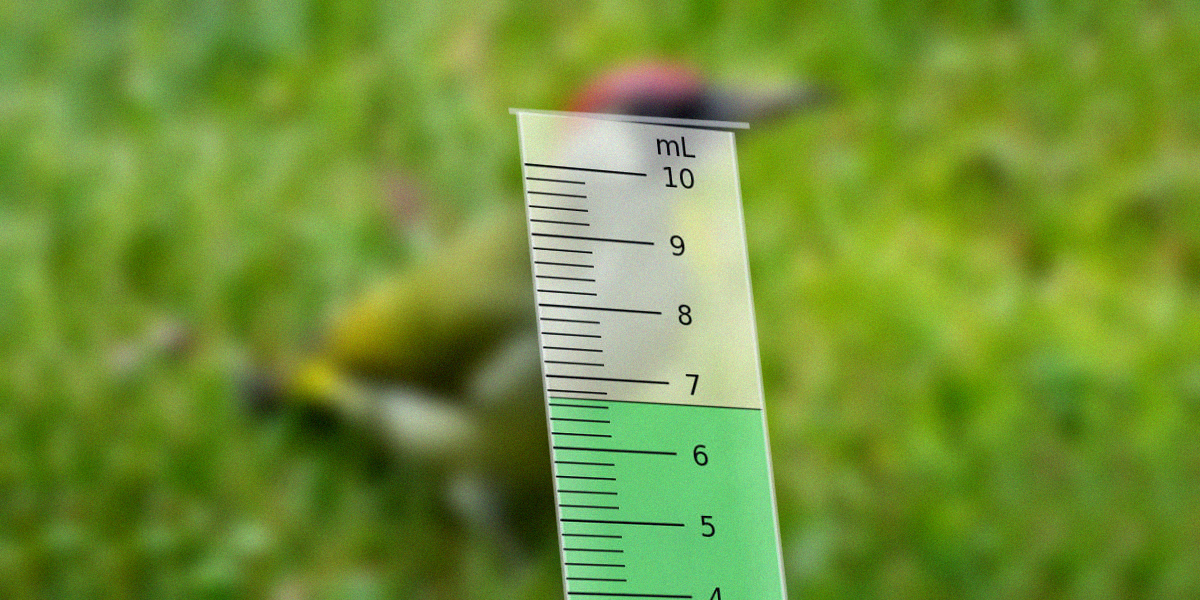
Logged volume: 6.7mL
